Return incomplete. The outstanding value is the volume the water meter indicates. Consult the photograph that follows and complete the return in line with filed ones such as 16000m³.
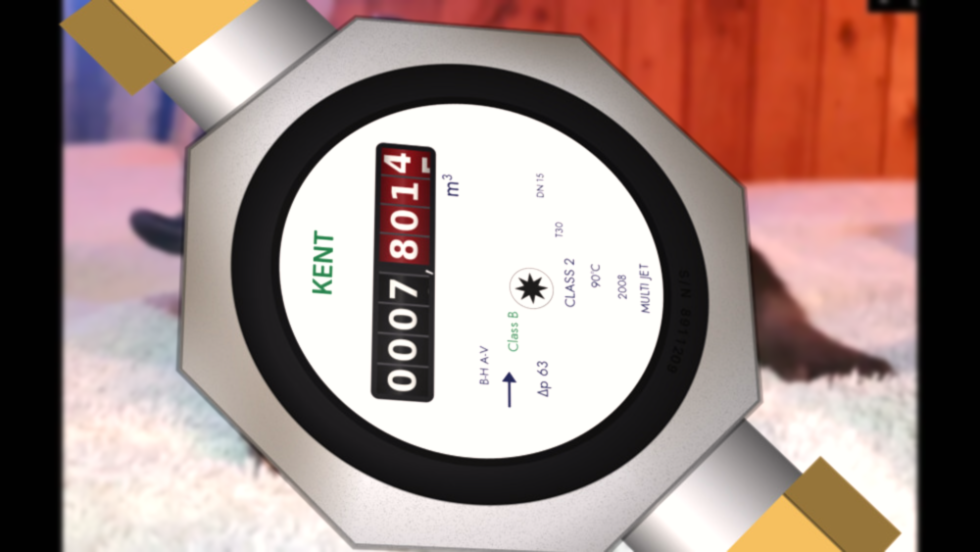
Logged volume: 7.8014m³
